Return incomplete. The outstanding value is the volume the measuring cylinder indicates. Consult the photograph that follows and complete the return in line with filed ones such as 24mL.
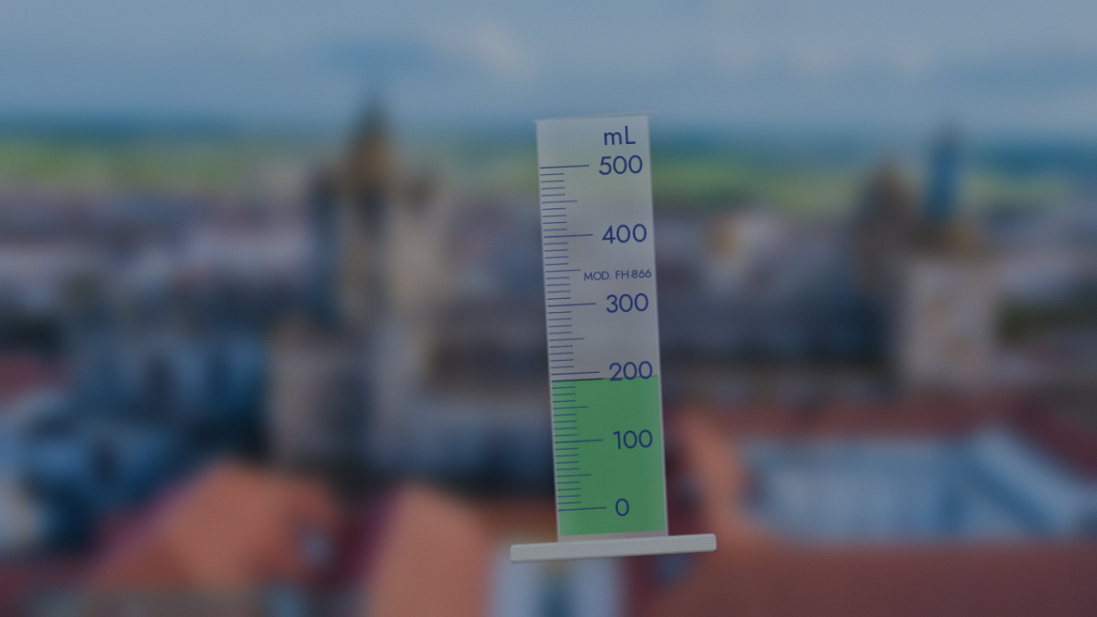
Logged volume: 190mL
